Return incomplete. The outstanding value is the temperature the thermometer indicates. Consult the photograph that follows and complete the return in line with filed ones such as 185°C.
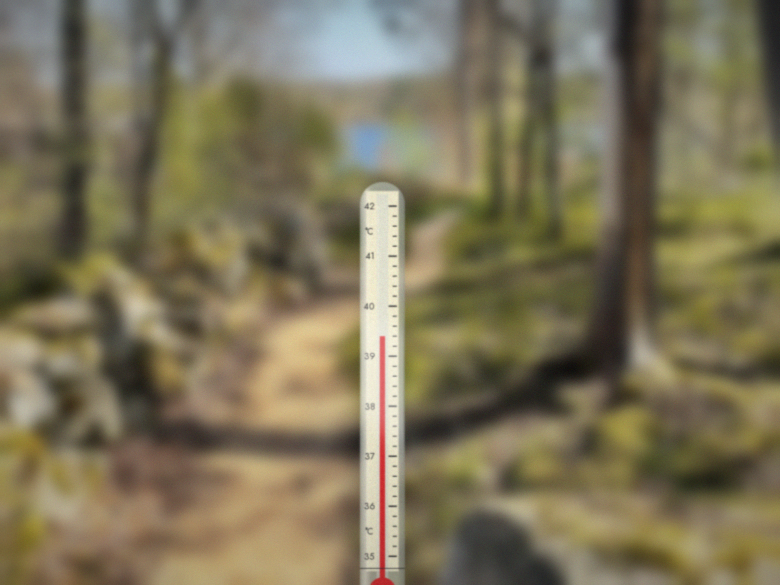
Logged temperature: 39.4°C
